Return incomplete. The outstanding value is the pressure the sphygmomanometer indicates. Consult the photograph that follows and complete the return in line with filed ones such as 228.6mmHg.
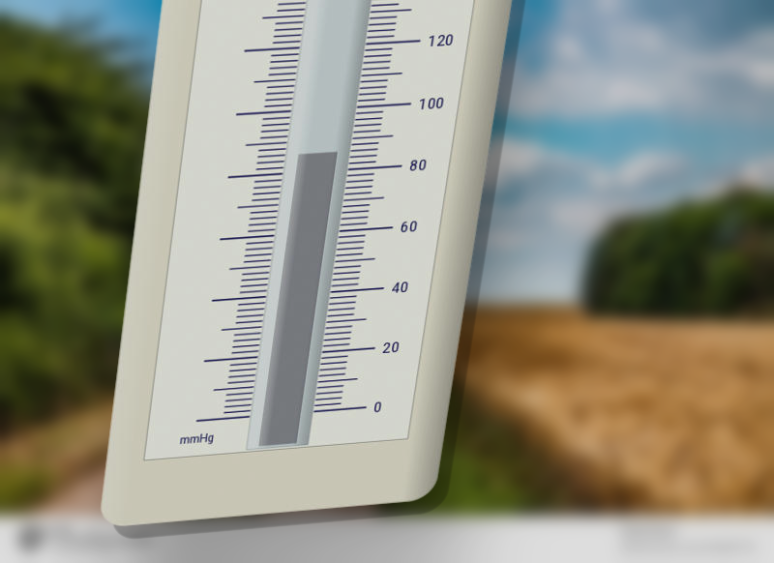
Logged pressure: 86mmHg
